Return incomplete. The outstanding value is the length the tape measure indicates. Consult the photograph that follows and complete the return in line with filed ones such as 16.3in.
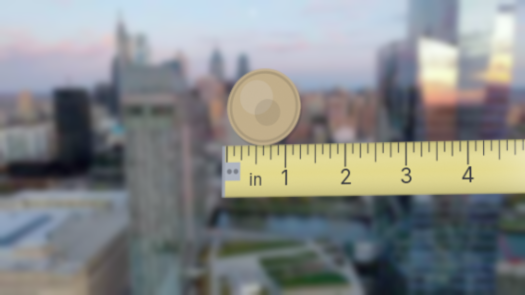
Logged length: 1.25in
